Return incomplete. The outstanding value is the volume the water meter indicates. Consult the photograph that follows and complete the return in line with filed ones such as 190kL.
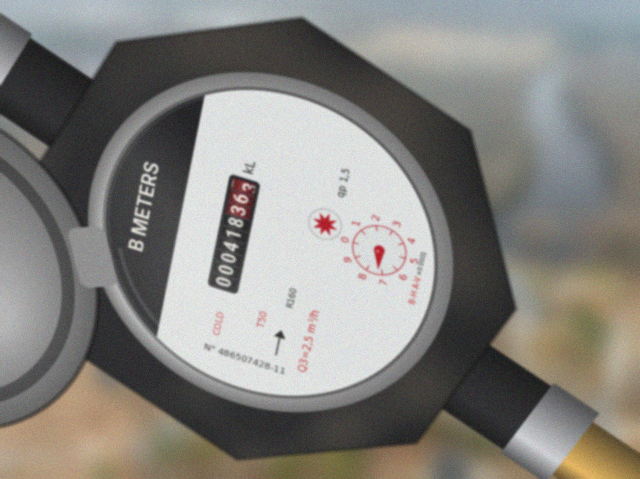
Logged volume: 418.3627kL
